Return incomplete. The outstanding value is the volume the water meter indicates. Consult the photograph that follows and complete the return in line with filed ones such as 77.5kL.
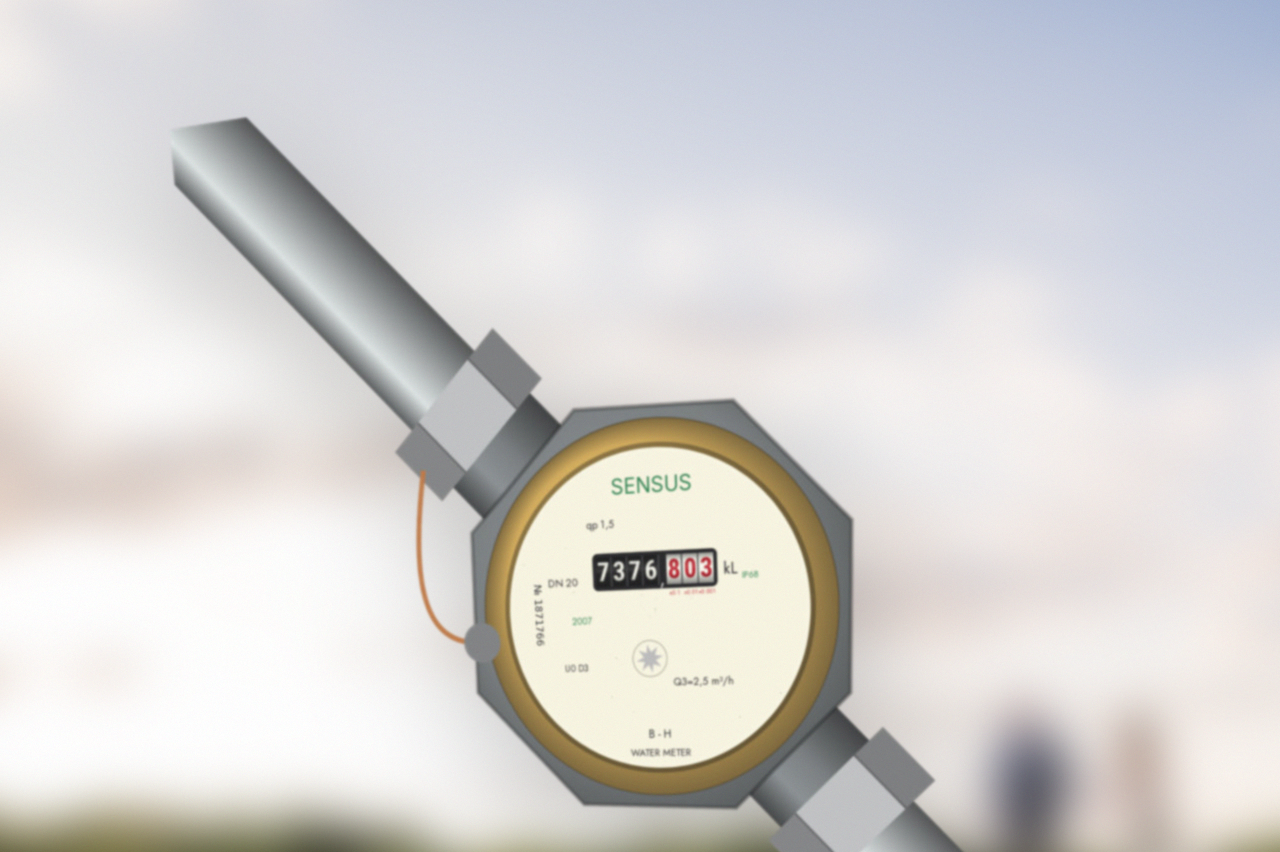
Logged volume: 7376.803kL
